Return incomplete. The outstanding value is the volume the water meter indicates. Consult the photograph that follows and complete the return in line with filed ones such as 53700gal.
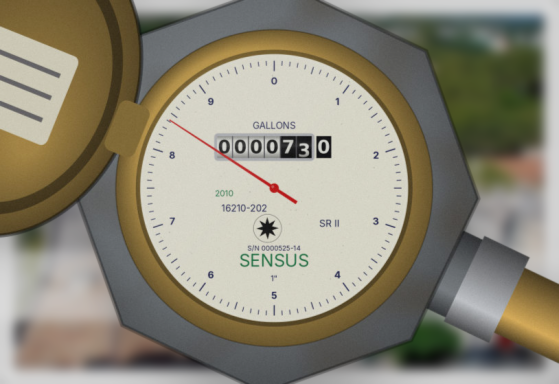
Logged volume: 728.4gal
